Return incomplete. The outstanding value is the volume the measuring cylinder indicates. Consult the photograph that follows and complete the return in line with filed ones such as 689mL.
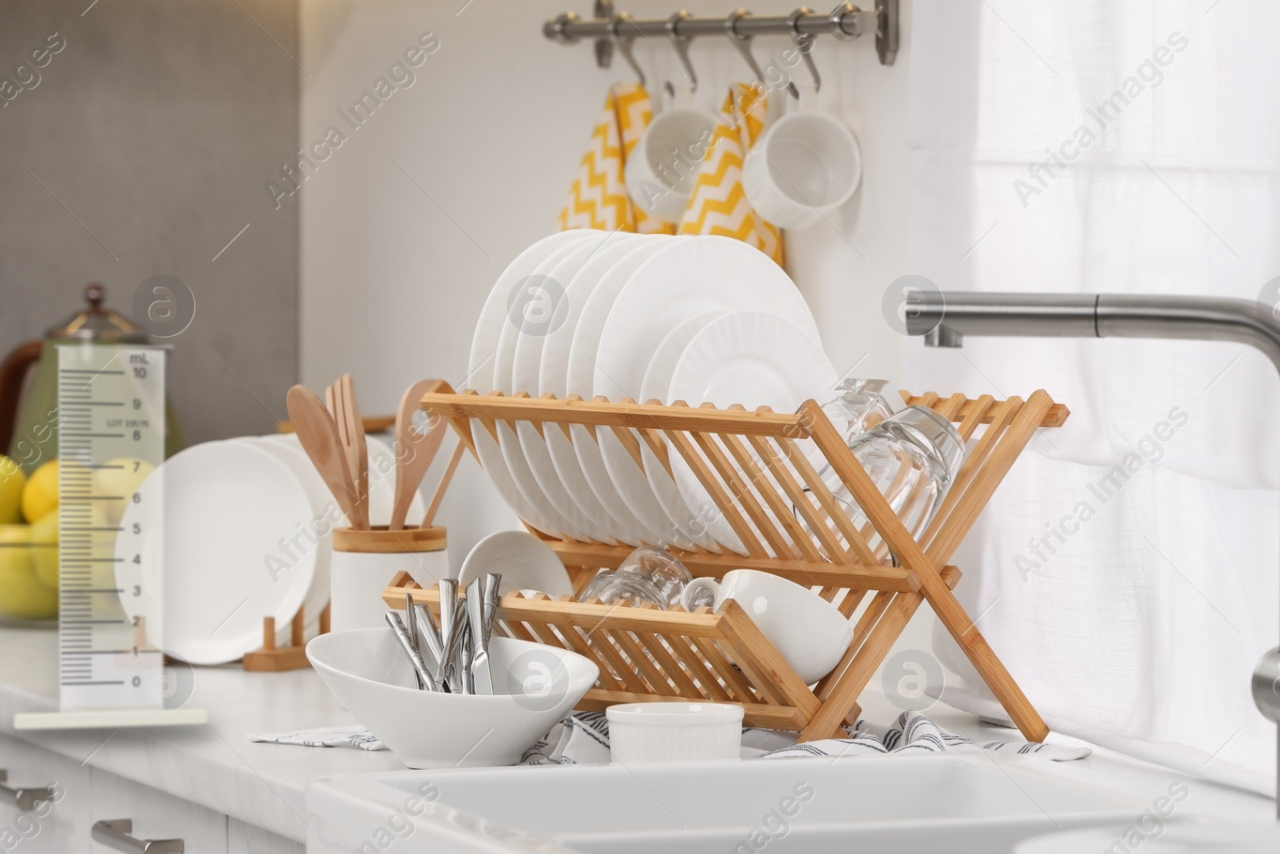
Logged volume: 1mL
